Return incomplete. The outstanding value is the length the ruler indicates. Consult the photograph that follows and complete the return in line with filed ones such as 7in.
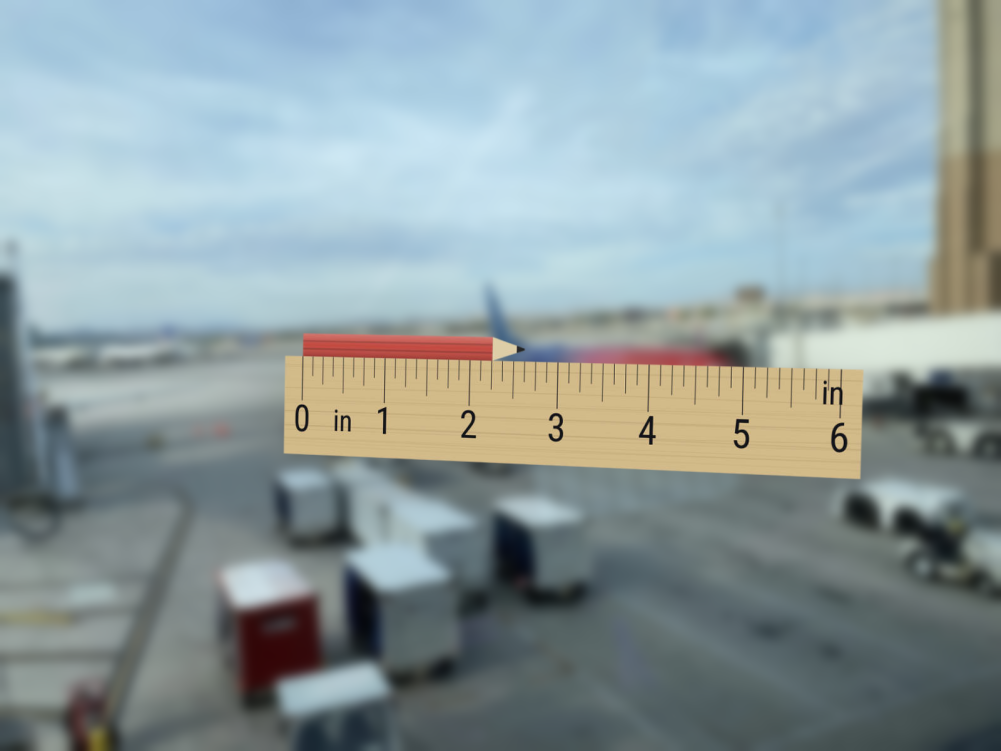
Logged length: 2.625in
